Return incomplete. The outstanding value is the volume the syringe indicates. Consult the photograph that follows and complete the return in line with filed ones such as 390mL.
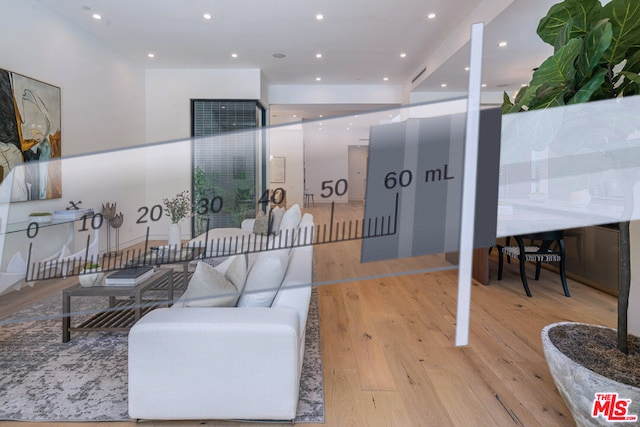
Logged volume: 55mL
